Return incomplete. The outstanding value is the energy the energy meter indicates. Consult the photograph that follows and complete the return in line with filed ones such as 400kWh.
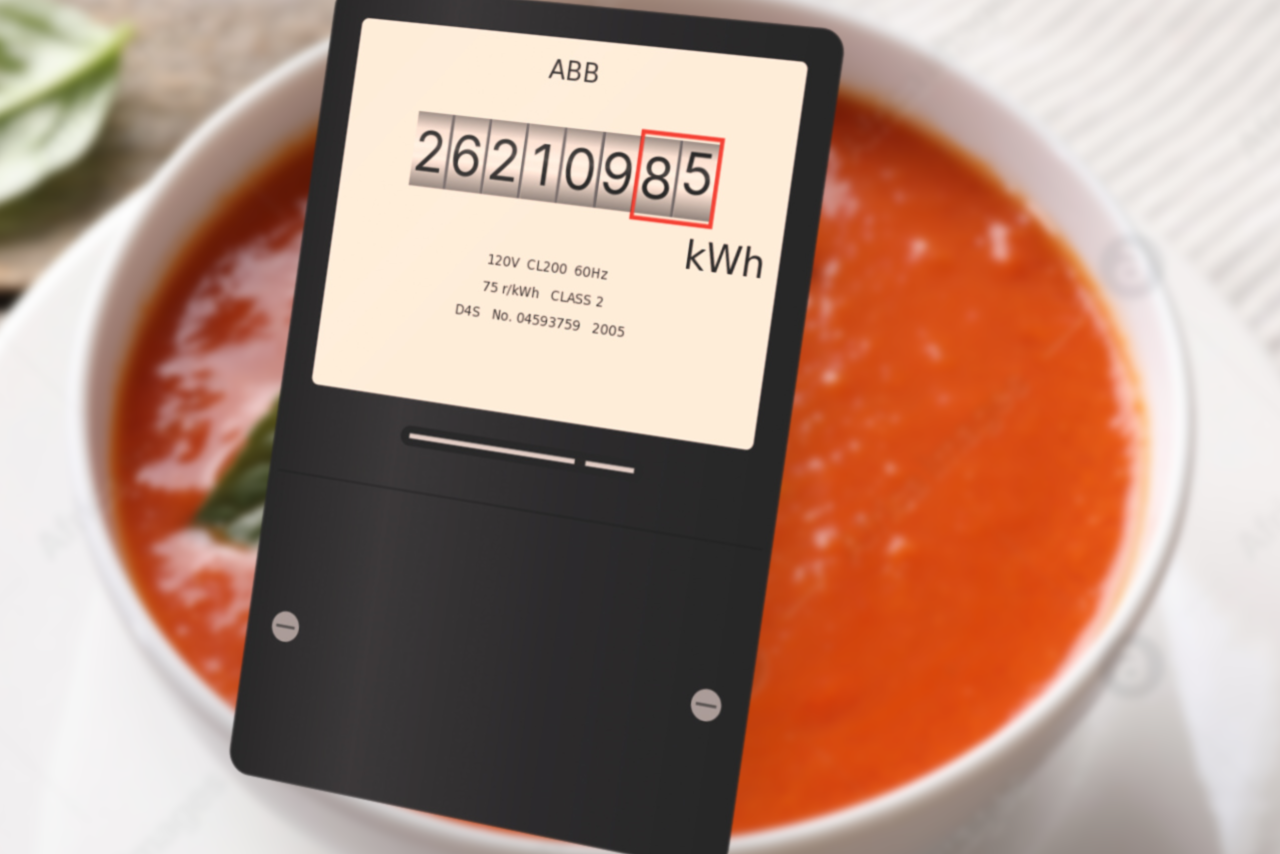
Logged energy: 262109.85kWh
